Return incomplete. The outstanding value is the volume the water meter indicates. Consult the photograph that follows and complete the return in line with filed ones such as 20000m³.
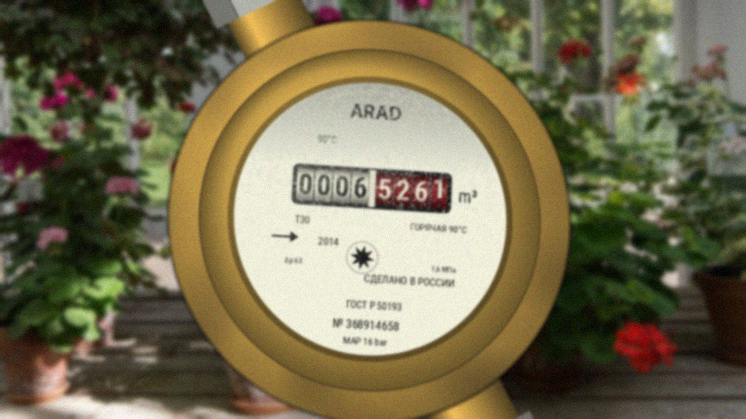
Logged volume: 6.5261m³
